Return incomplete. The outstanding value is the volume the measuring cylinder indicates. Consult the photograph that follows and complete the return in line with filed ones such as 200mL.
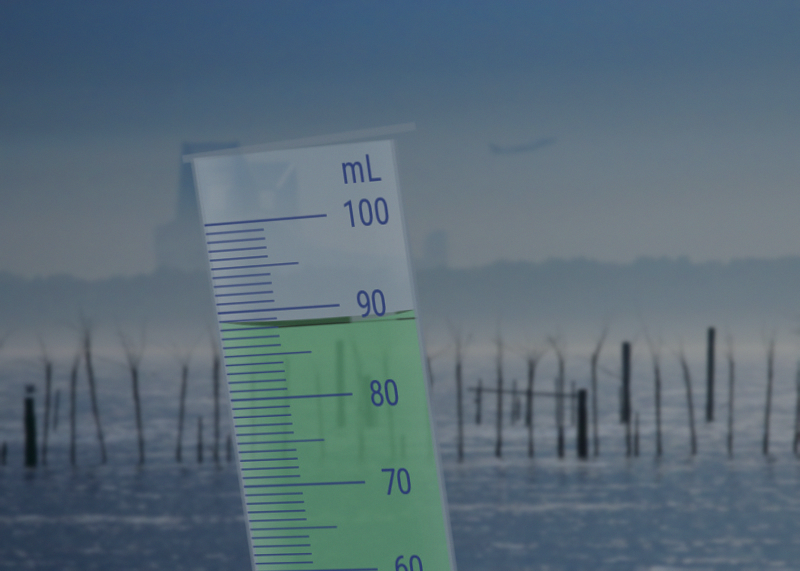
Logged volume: 88mL
